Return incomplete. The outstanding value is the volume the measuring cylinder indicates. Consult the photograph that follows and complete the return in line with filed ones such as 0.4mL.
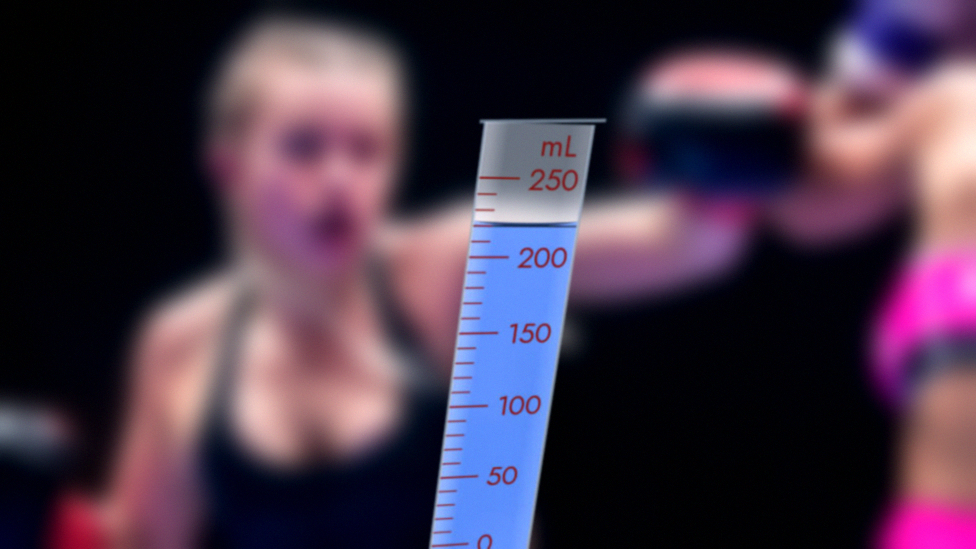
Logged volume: 220mL
